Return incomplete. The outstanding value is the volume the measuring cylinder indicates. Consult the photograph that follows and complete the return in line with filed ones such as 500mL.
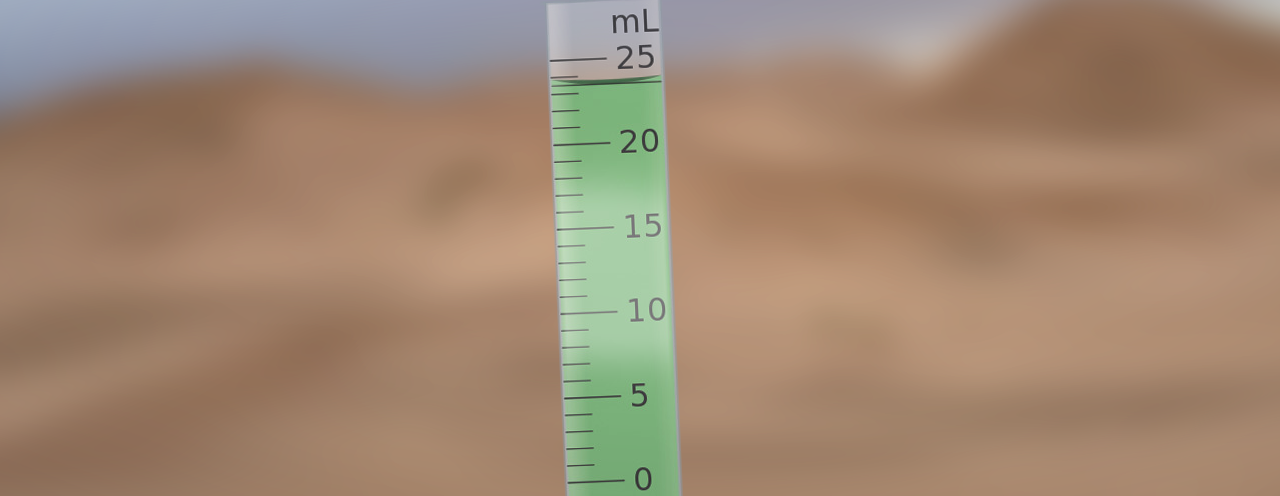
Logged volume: 23.5mL
